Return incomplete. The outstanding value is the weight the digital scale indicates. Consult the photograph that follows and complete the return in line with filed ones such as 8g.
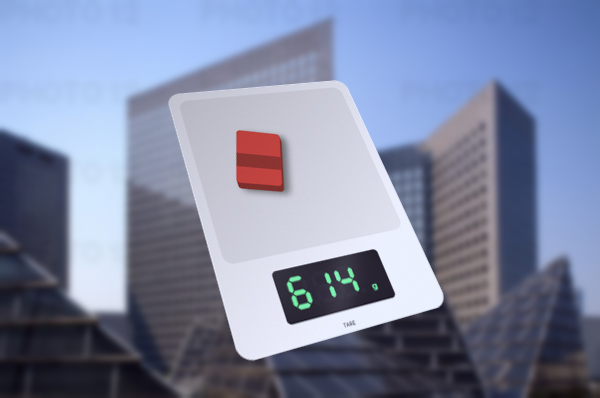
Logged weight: 614g
